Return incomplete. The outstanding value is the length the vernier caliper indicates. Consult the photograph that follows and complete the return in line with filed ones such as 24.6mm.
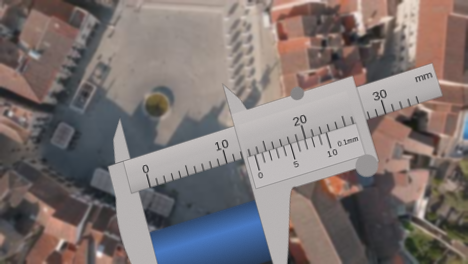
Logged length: 13.6mm
